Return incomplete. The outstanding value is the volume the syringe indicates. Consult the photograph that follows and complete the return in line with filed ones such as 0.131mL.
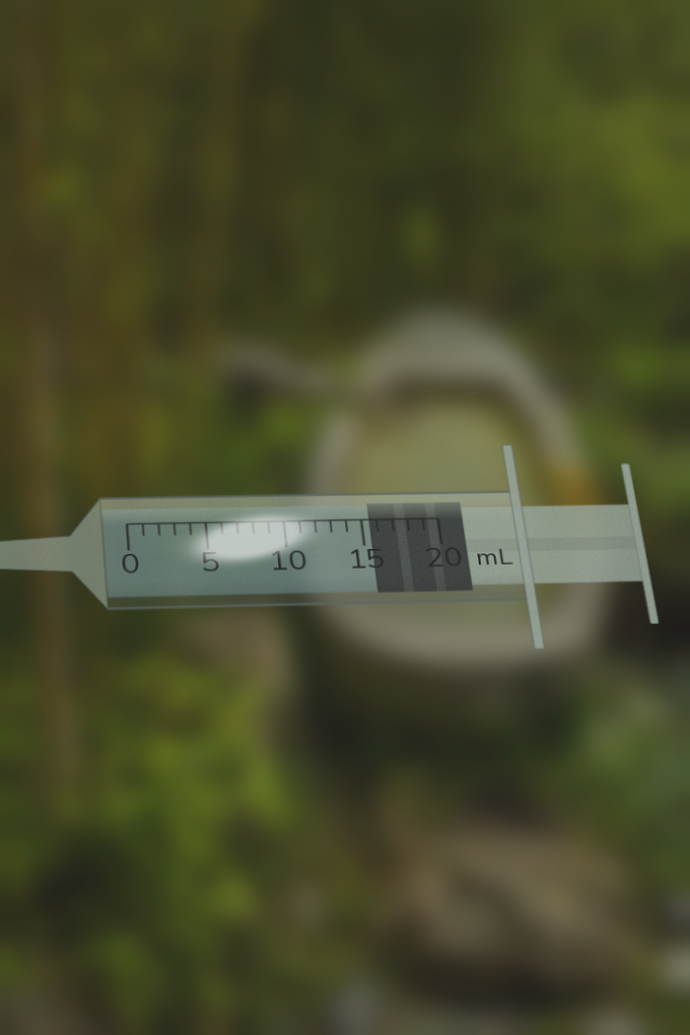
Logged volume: 15.5mL
